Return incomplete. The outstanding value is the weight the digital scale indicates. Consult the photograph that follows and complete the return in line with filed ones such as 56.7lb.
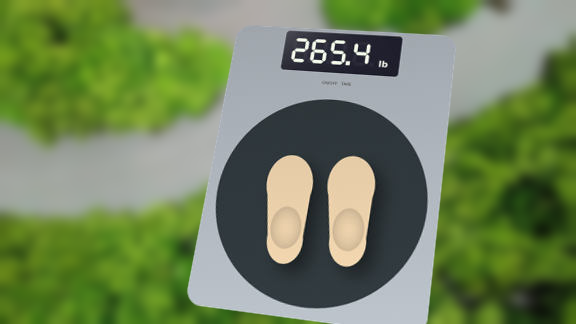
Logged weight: 265.4lb
